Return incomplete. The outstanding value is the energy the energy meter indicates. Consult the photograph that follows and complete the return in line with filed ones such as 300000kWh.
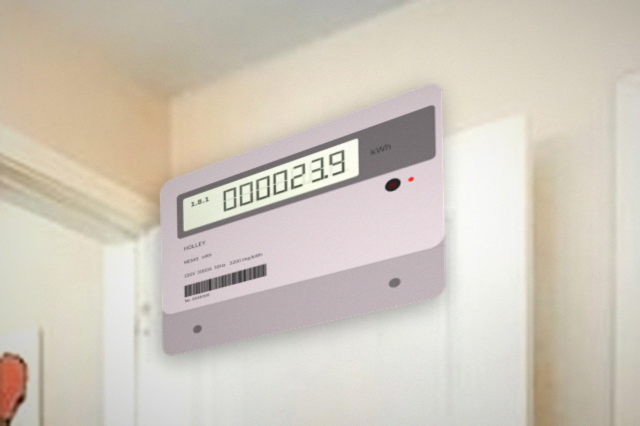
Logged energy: 23.9kWh
